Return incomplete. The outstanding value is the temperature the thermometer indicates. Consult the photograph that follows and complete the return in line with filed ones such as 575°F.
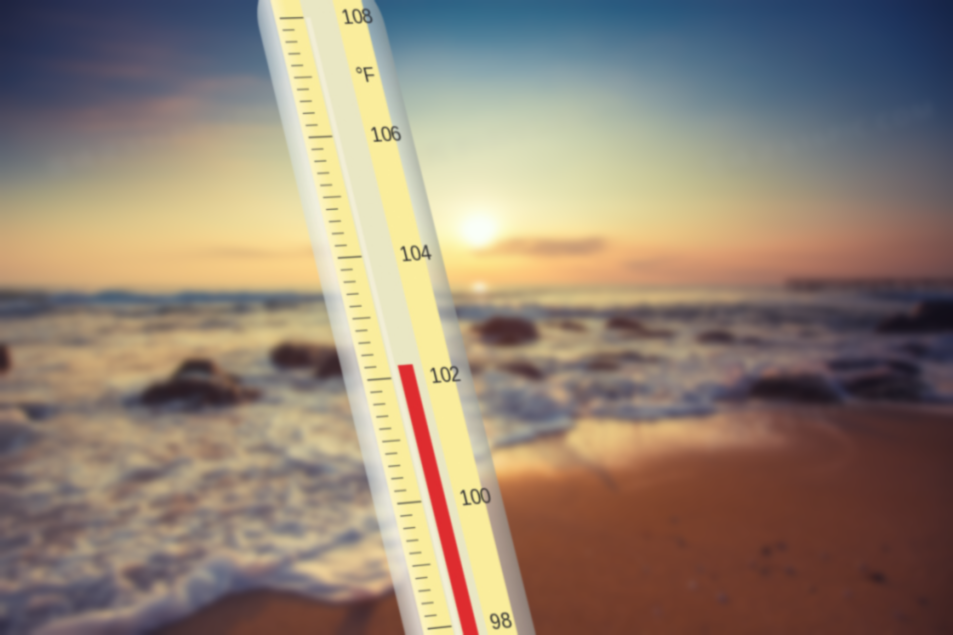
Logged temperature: 102.2°F
